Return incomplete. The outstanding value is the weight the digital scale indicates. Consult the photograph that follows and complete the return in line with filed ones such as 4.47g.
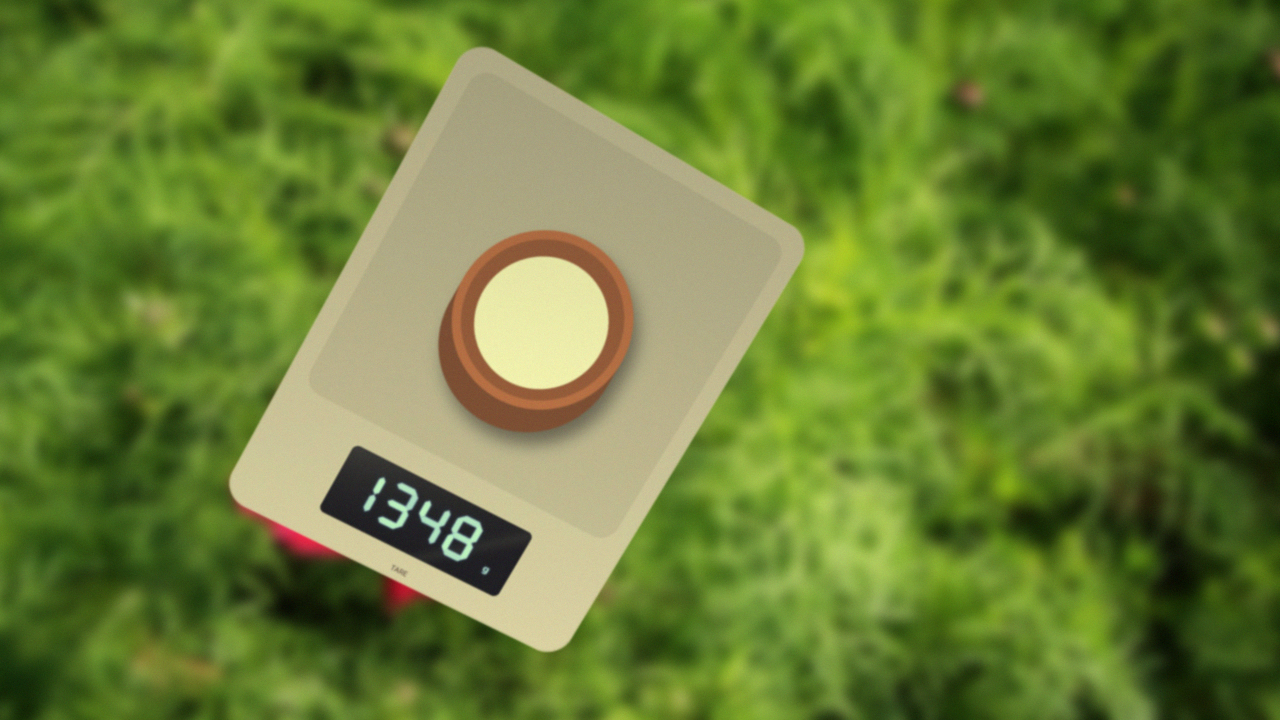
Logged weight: 1348g
